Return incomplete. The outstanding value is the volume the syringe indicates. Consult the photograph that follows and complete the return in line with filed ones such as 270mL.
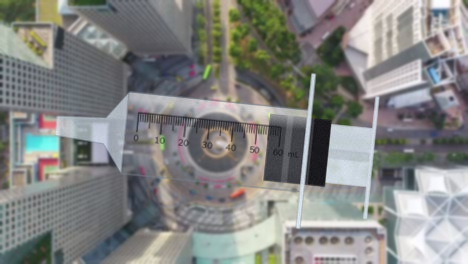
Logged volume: 55mL
